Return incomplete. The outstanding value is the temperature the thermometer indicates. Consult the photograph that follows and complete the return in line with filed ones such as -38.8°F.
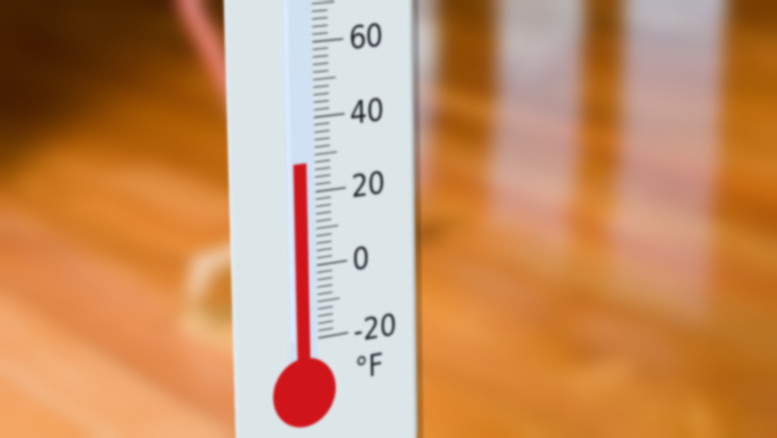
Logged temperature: 28°F
